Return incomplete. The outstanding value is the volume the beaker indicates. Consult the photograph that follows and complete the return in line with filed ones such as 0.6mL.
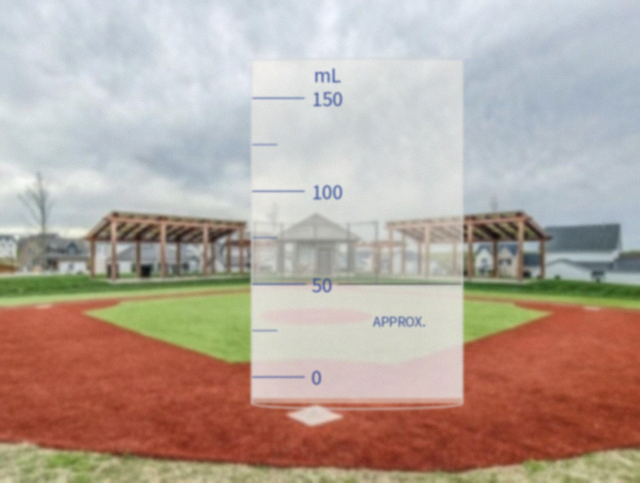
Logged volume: 50mL
